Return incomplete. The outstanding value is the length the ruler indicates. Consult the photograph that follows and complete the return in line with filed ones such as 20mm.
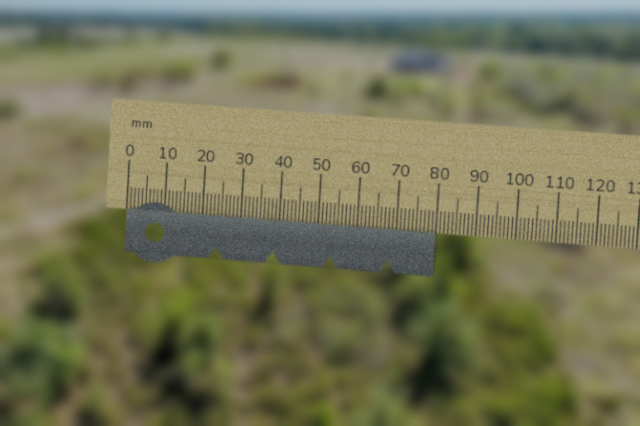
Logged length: 80mm
